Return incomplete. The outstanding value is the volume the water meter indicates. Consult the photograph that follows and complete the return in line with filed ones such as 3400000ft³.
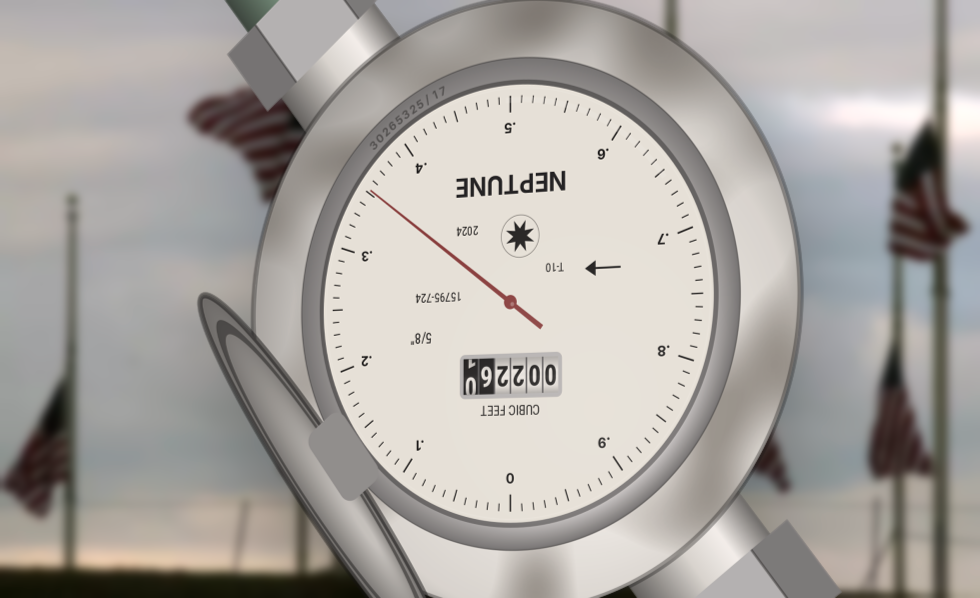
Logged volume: 2260.35ft³
